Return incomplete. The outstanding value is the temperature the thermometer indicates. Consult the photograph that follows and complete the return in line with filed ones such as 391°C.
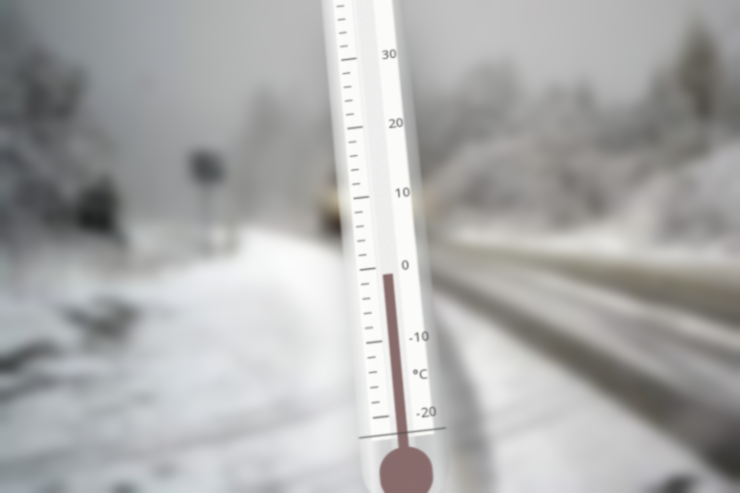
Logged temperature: -1°C
